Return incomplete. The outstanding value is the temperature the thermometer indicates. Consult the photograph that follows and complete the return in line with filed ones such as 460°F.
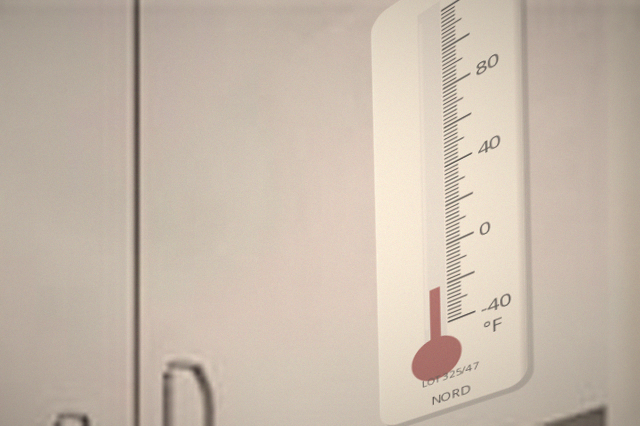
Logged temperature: -20°F
